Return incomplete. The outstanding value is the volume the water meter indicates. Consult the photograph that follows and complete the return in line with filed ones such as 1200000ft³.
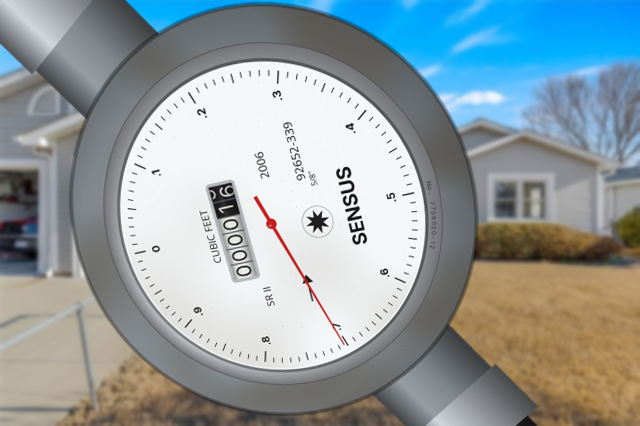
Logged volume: 15.70ft³
